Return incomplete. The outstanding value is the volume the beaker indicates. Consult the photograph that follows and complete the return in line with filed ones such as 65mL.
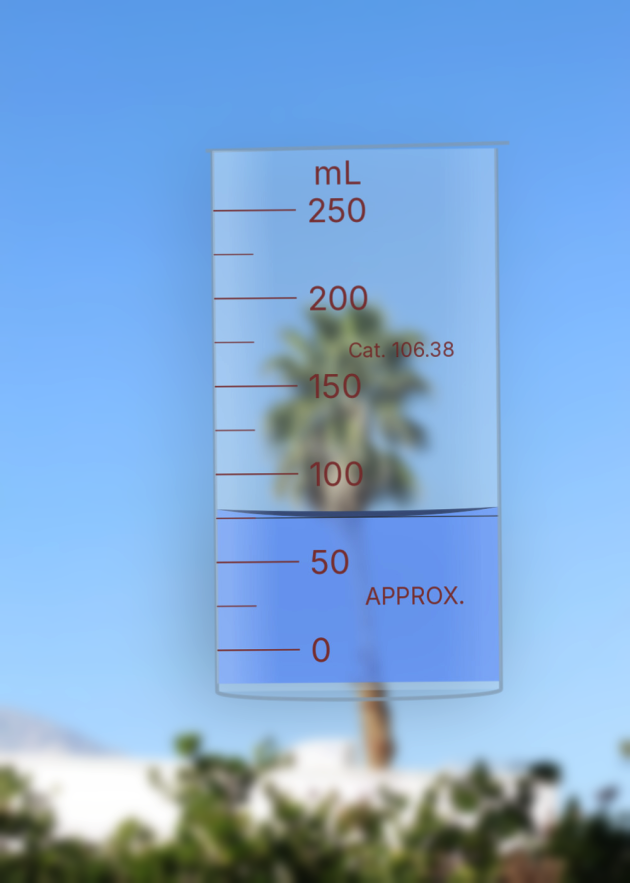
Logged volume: 75mL
